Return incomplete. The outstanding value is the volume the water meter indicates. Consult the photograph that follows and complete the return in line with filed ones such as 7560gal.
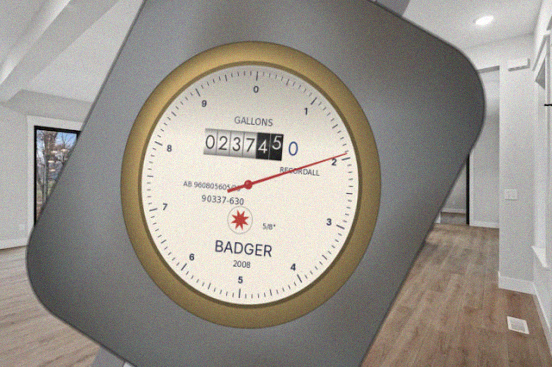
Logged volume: 237451.9gal
